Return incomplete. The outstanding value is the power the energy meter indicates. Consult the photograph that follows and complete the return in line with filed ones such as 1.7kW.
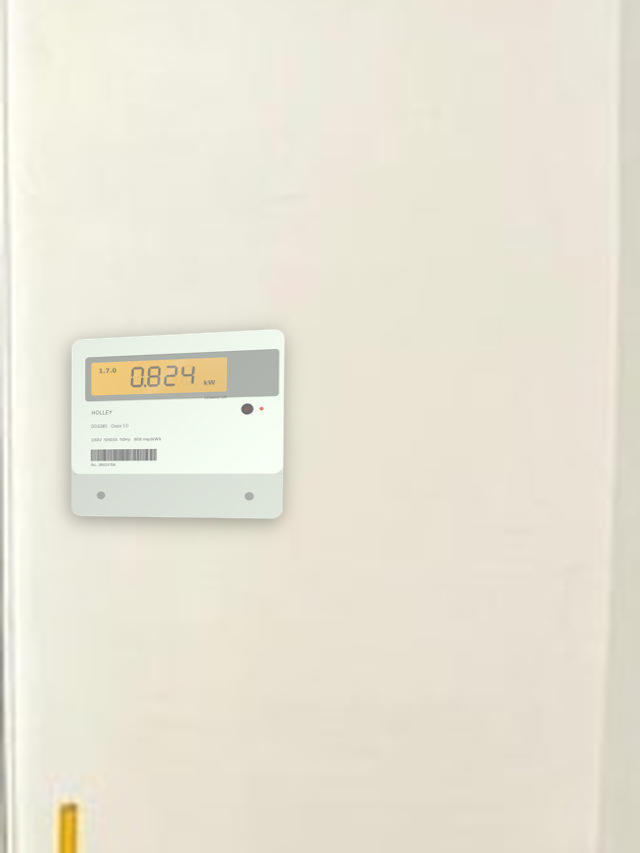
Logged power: 0.824kW
